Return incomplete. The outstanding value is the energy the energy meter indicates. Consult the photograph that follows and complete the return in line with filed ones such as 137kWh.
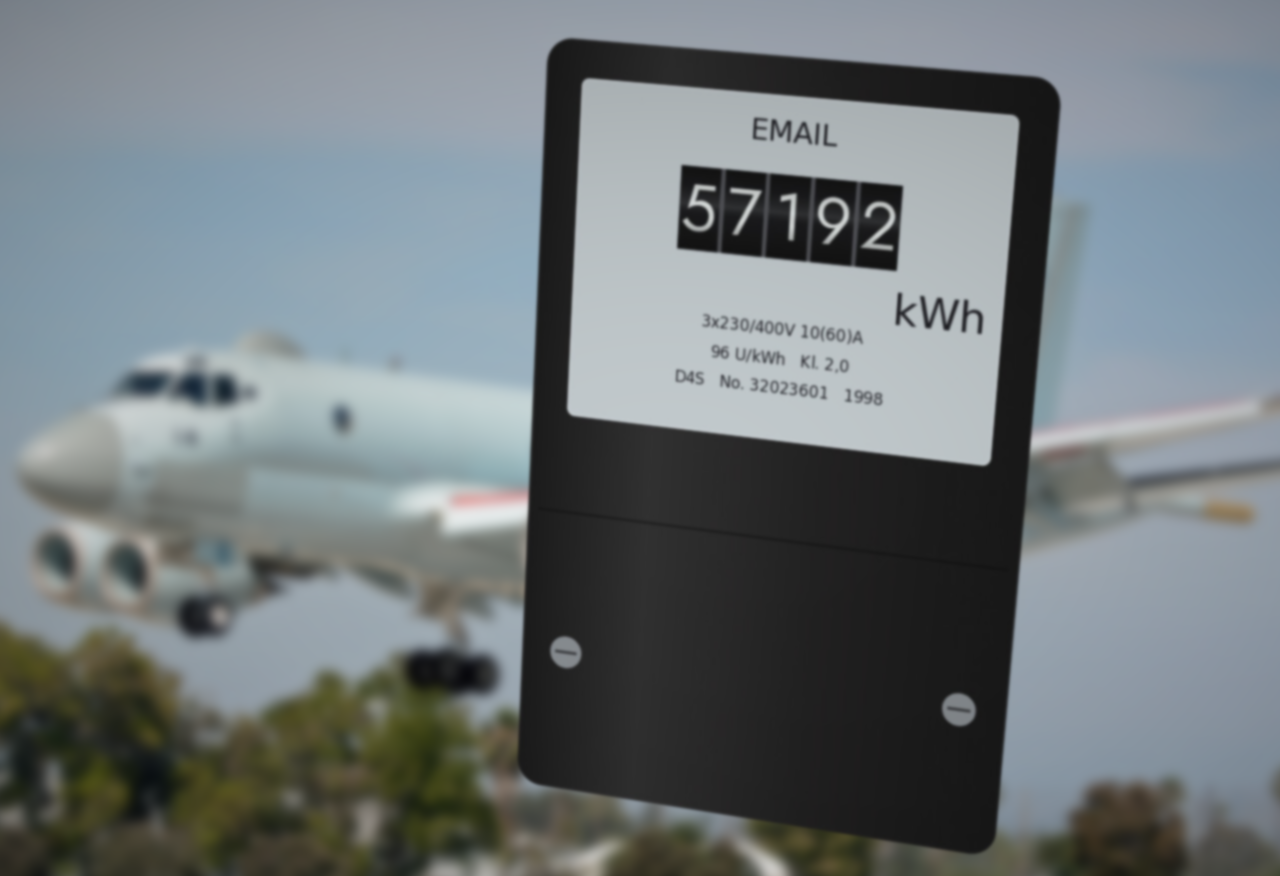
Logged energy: 57192kWh
